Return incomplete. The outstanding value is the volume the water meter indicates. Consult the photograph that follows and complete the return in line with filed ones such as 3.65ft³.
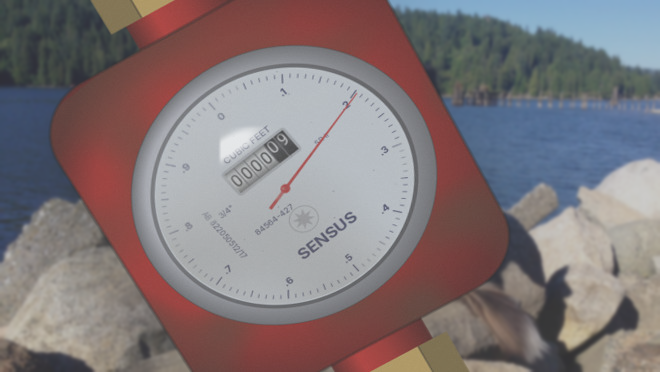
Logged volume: 9.20ft³
